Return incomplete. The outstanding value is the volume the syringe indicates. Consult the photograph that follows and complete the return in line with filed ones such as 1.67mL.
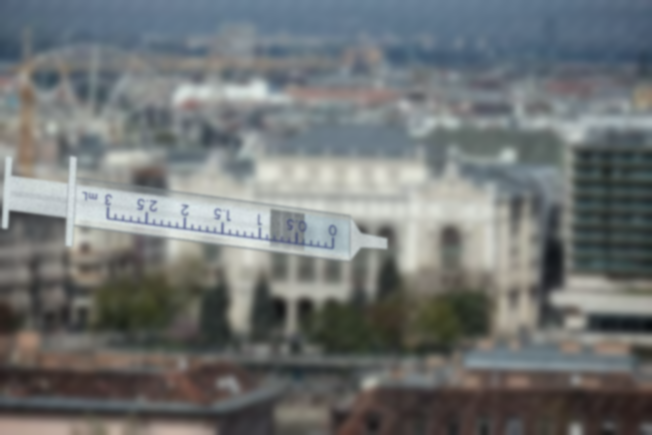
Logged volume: 0.4mL
